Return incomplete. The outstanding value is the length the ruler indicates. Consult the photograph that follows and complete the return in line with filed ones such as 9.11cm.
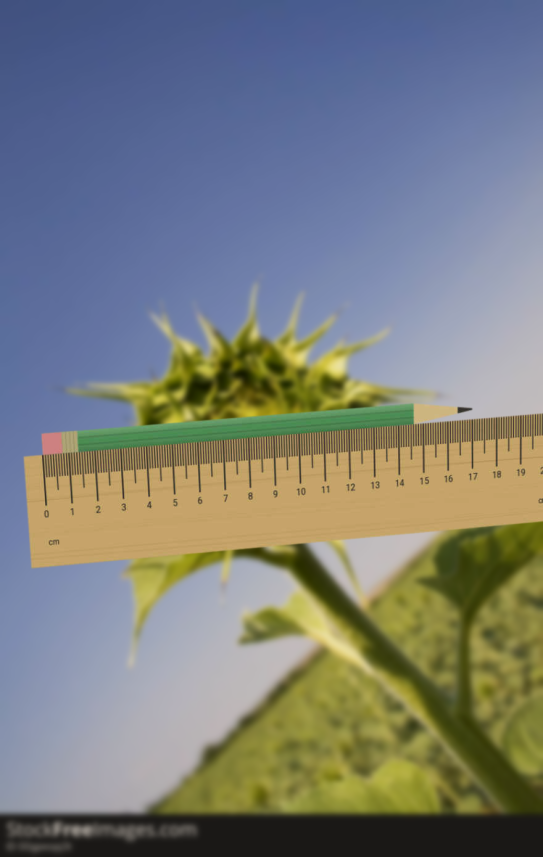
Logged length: 17cm
